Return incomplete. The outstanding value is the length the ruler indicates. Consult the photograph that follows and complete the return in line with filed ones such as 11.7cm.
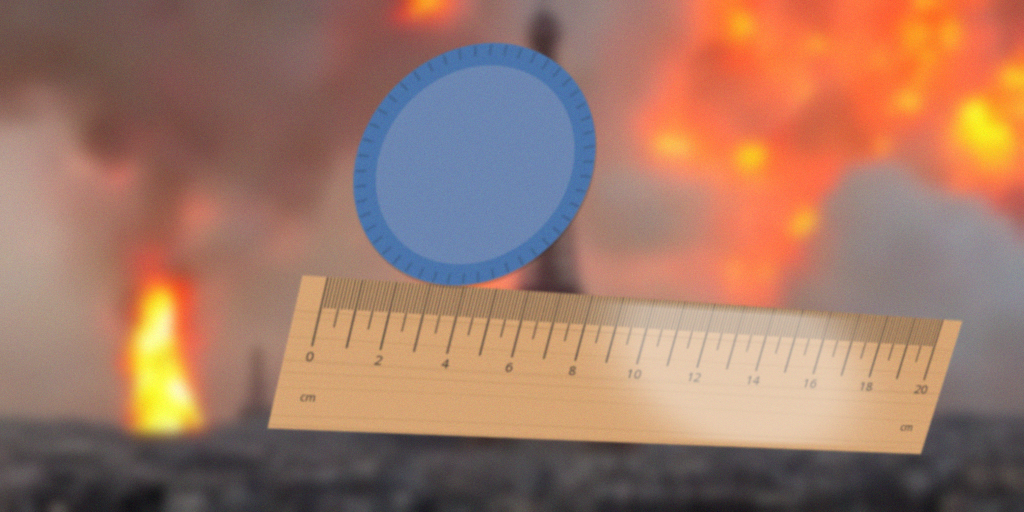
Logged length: 7cm
